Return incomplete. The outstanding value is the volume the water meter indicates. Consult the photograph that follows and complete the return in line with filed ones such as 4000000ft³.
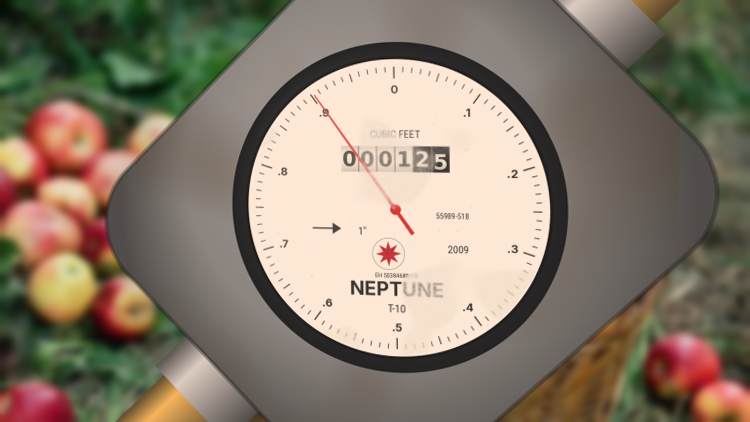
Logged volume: 124.90ft³
